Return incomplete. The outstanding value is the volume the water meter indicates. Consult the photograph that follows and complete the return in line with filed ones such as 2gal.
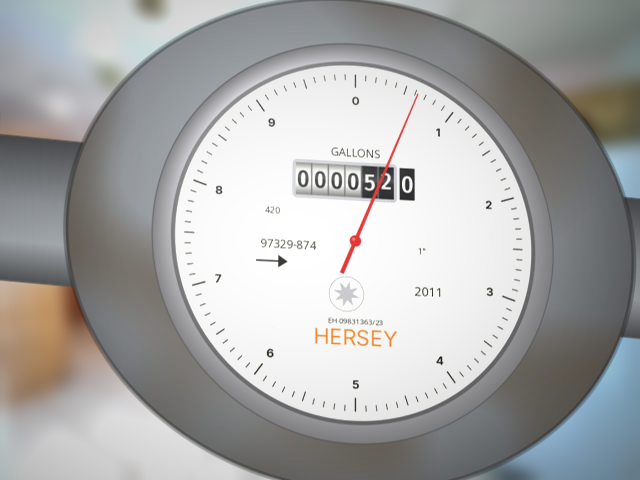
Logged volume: 520.6gal
